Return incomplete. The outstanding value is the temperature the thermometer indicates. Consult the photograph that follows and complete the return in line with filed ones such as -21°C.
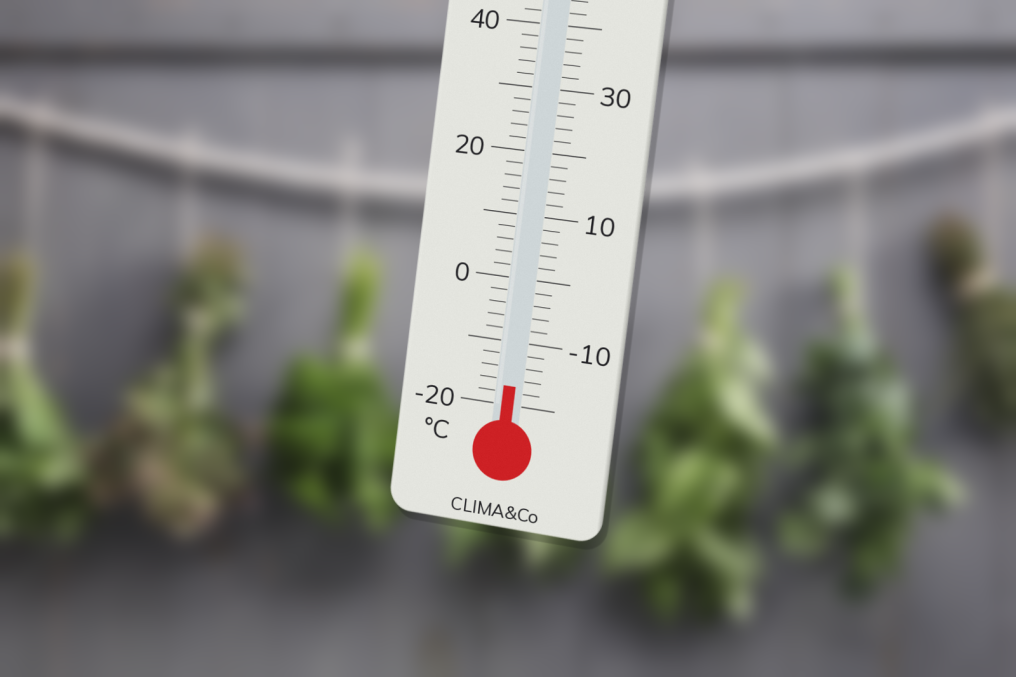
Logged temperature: -17°C
